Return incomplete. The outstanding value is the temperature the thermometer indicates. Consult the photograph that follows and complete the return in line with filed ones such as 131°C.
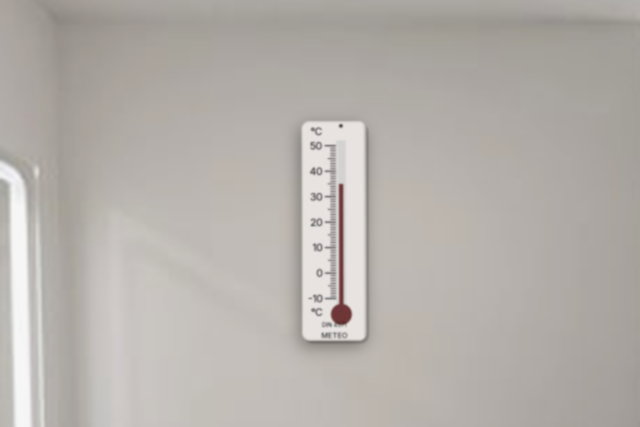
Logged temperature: 35°C
